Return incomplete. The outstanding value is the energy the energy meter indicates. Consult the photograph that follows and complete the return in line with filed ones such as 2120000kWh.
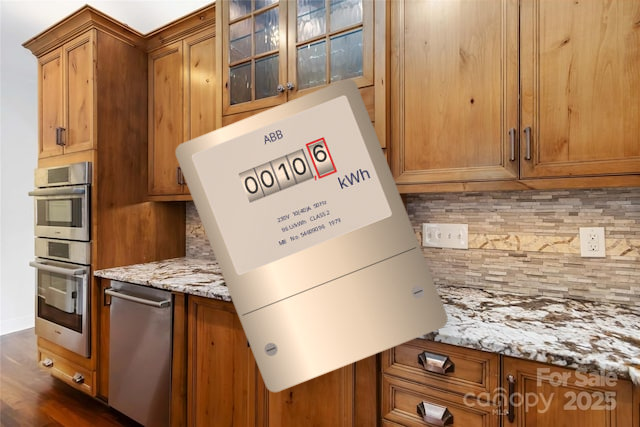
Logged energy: 10.6kWh
